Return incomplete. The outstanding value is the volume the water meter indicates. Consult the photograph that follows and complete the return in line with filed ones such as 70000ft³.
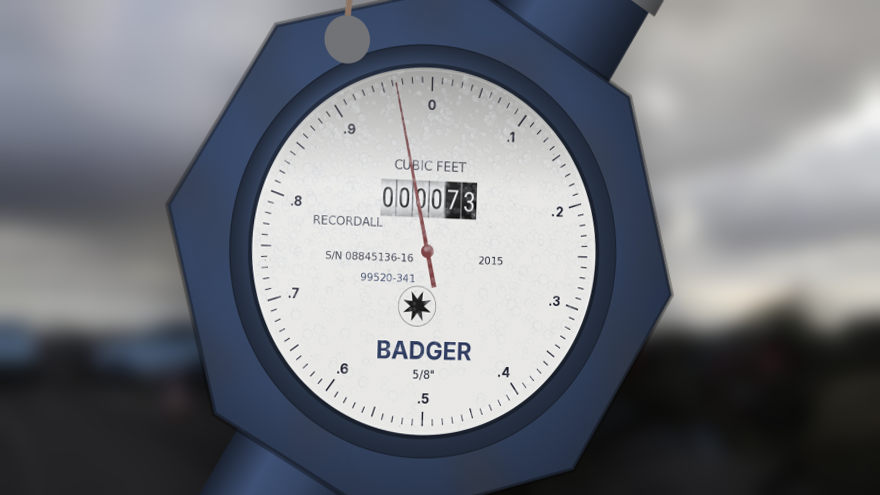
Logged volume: 72.96ft³
